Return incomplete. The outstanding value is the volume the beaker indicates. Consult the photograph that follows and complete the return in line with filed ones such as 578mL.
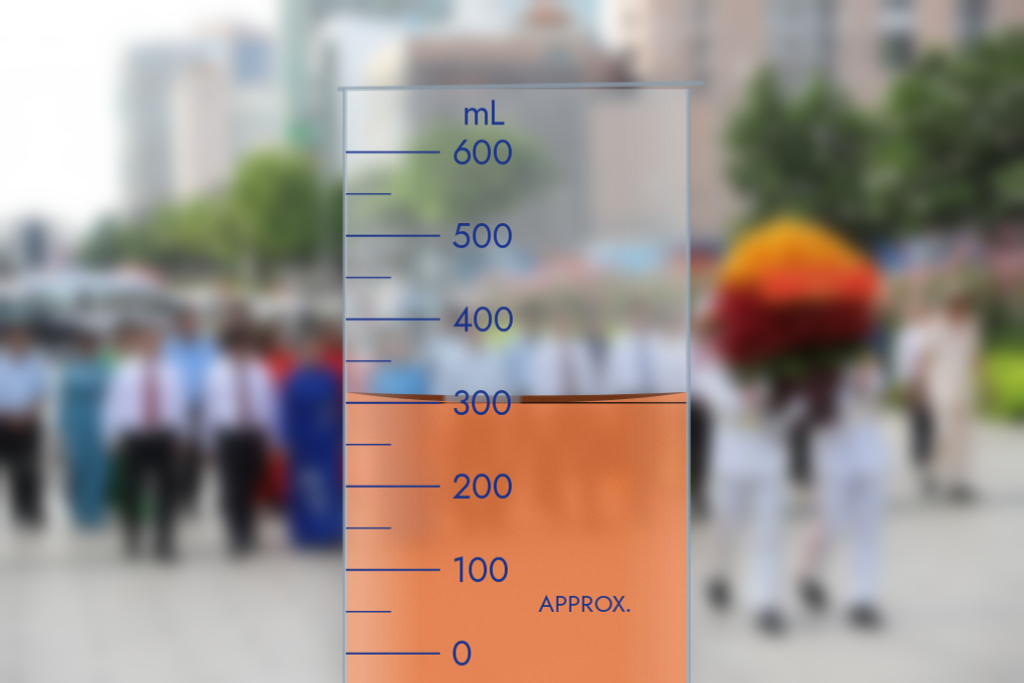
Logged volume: 300mL
